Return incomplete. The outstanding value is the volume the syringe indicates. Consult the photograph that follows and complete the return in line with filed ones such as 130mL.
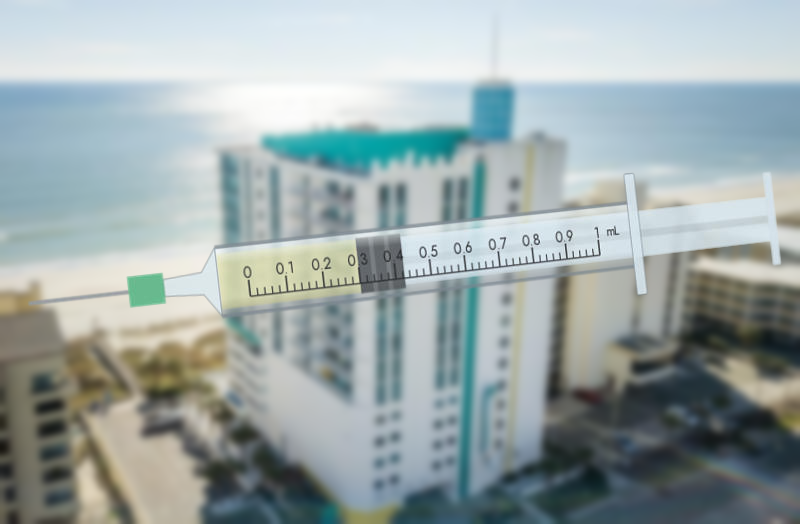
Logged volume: 0.3mL
